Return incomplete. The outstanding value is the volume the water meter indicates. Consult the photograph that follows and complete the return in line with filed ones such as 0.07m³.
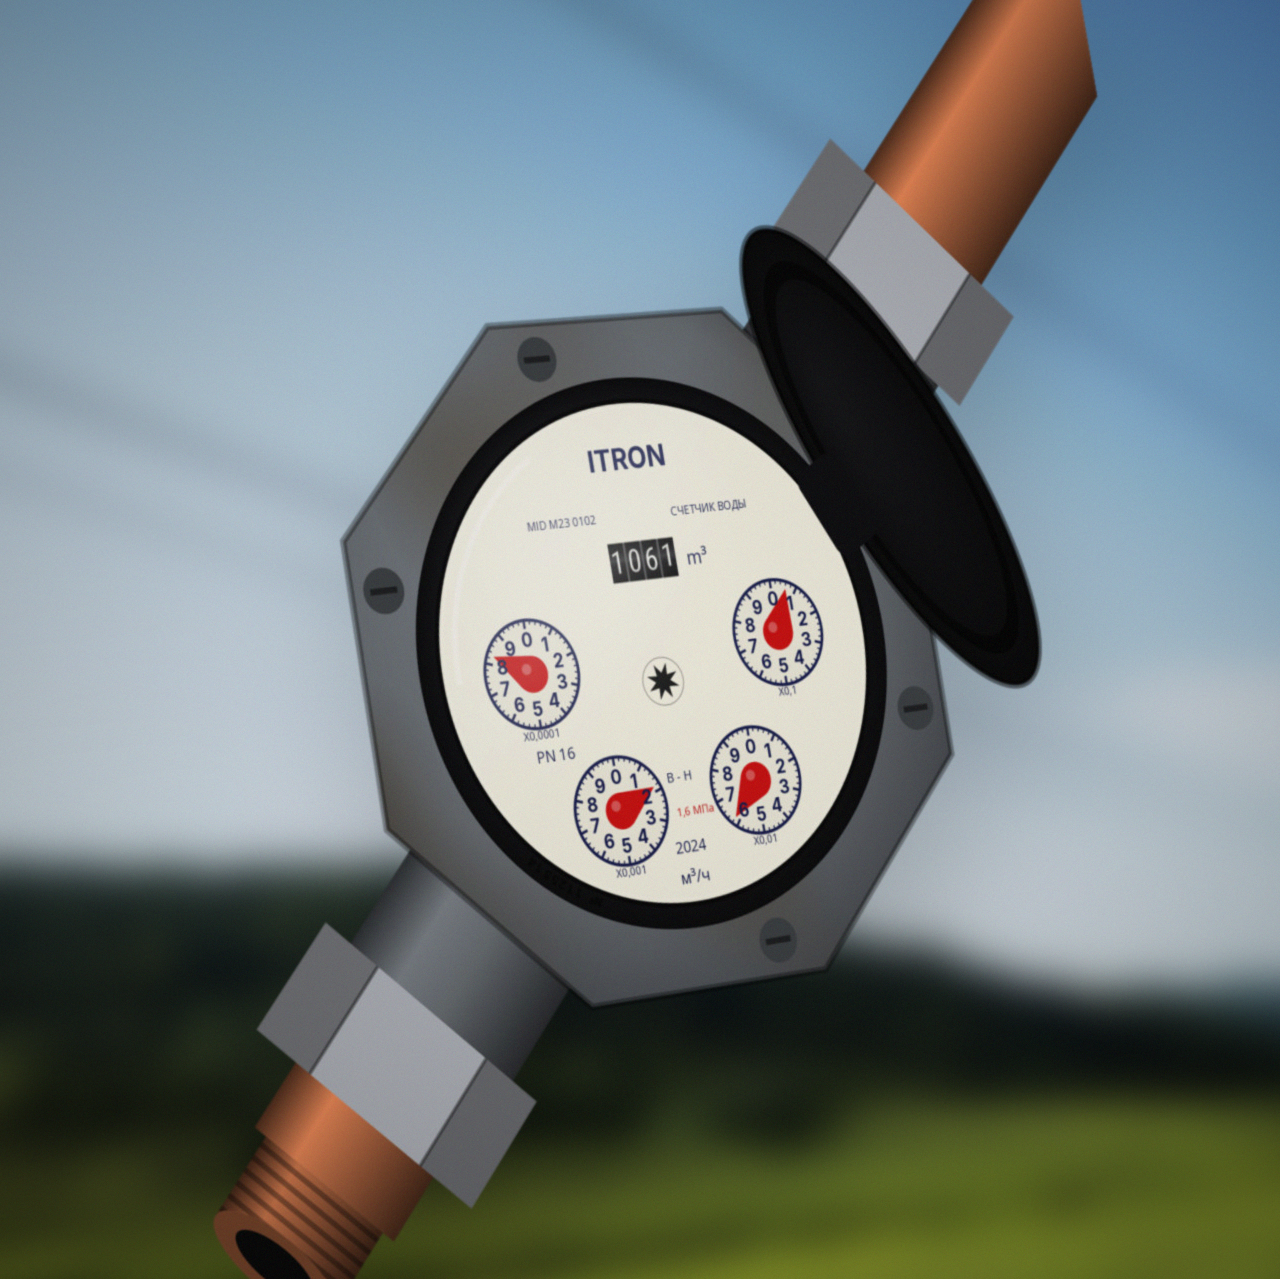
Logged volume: 1061.0618m³
